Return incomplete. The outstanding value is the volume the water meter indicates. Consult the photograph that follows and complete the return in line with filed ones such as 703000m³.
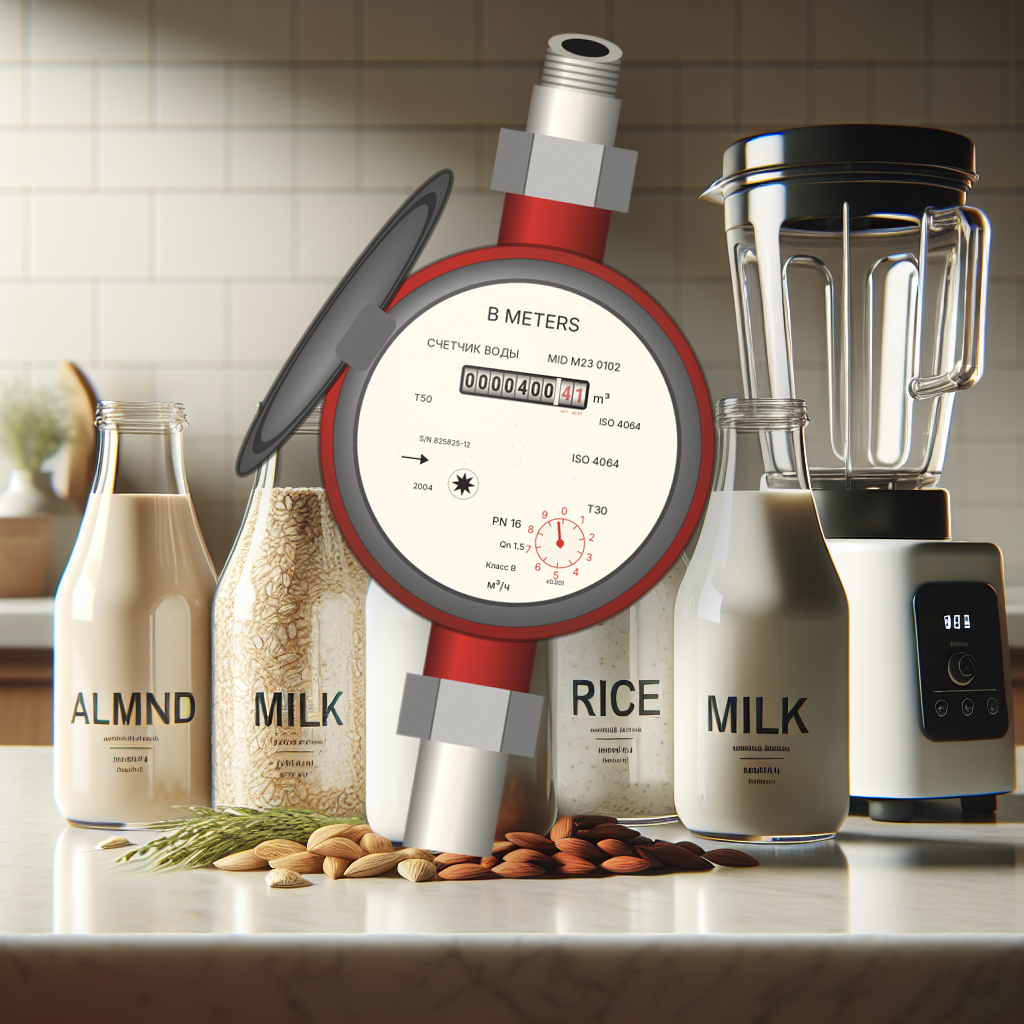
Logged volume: 400.409m³
